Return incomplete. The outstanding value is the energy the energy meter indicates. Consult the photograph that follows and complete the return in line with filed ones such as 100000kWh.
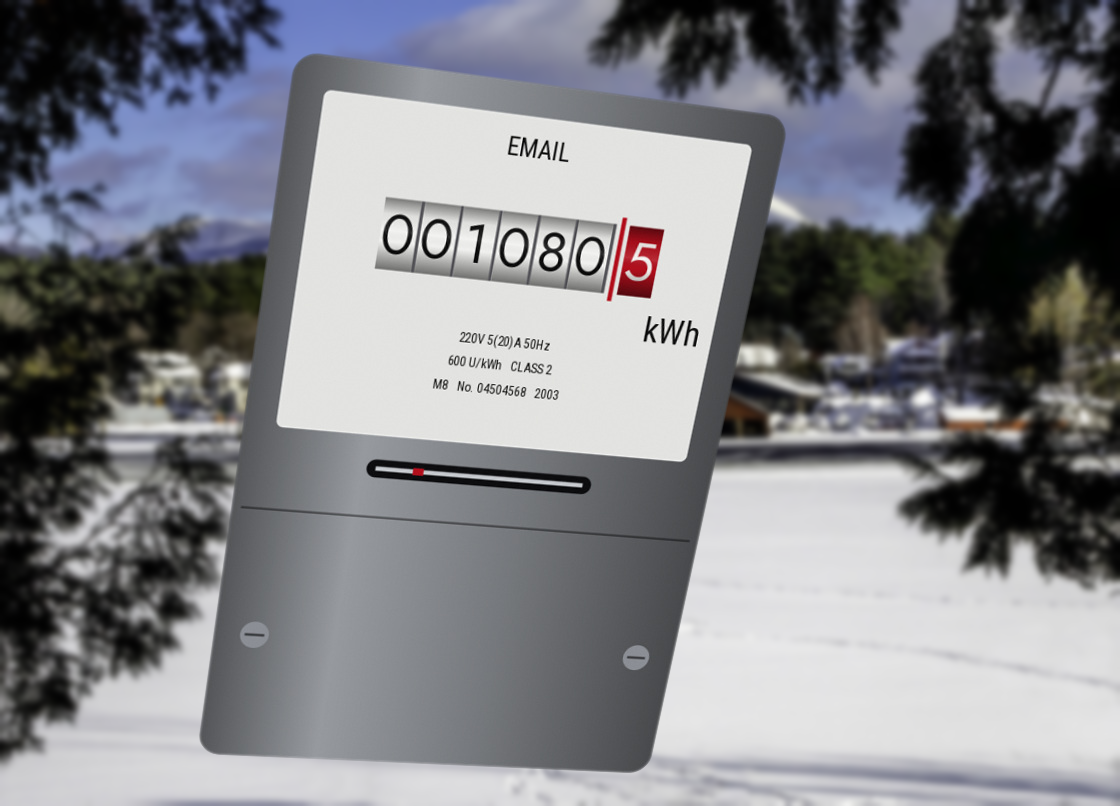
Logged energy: 1080.5kWh
